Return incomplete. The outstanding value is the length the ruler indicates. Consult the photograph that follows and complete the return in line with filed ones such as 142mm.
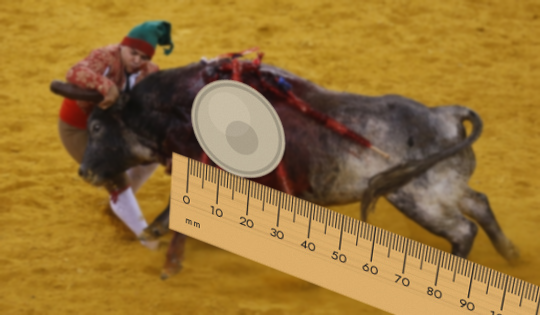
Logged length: 30mm
